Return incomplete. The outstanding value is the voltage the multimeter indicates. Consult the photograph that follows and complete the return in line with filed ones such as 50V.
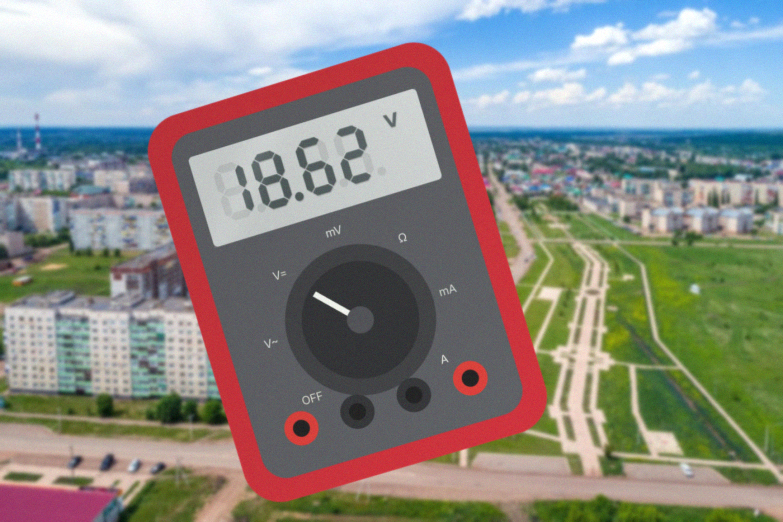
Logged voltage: 18.62V
